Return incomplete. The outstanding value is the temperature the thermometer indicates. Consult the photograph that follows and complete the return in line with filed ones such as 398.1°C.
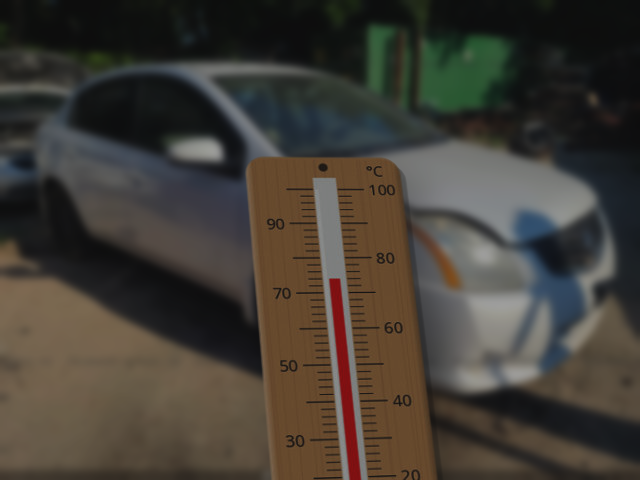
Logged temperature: 74°C
